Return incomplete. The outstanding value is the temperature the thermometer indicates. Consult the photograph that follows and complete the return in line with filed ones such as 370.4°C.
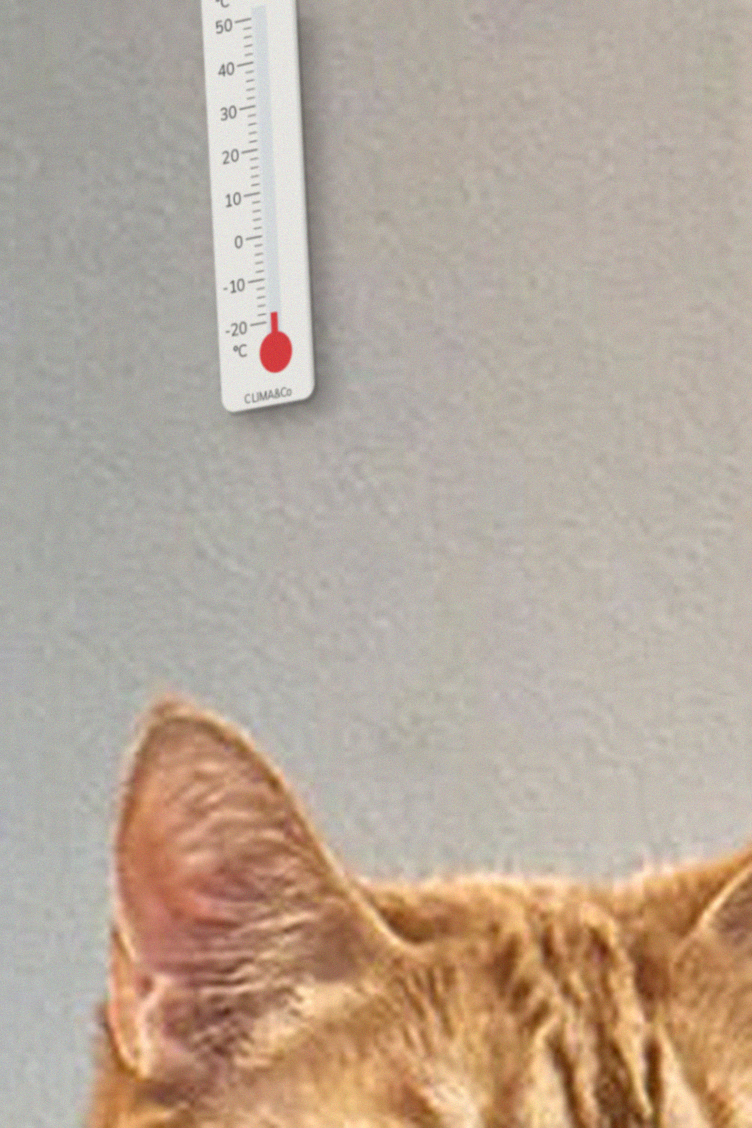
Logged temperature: -18°C
